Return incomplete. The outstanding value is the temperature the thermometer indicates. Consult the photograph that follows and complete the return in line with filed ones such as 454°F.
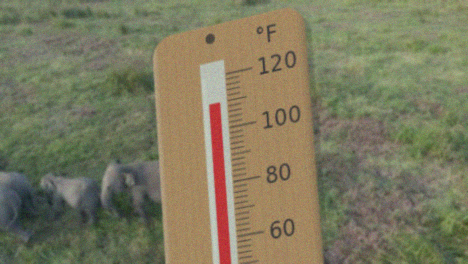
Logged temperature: 110°F
